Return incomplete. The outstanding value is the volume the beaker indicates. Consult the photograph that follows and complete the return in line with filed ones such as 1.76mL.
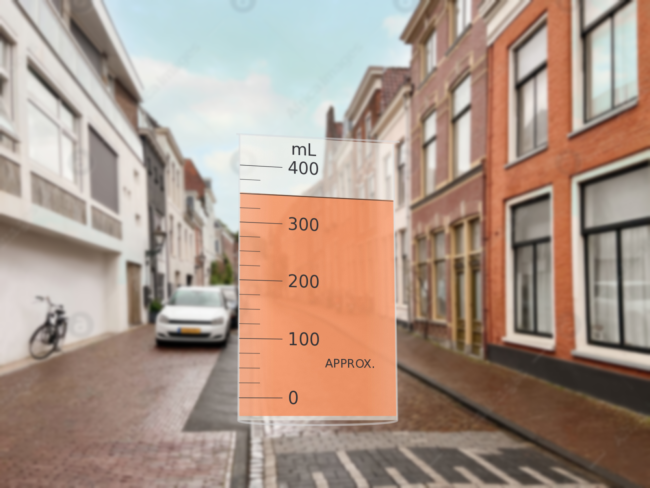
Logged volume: 350mL
